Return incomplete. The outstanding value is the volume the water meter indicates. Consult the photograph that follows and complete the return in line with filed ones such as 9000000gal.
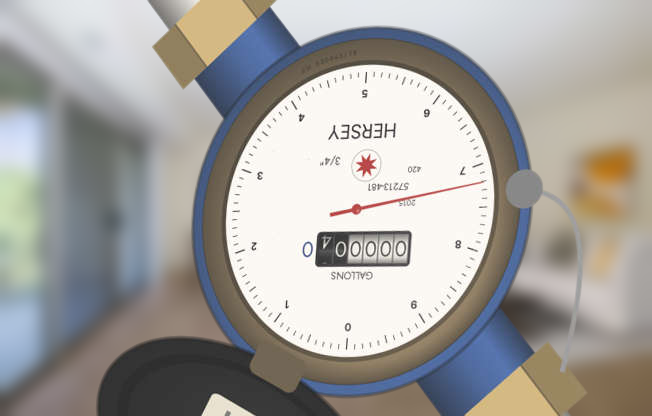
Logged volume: 37.2gal
